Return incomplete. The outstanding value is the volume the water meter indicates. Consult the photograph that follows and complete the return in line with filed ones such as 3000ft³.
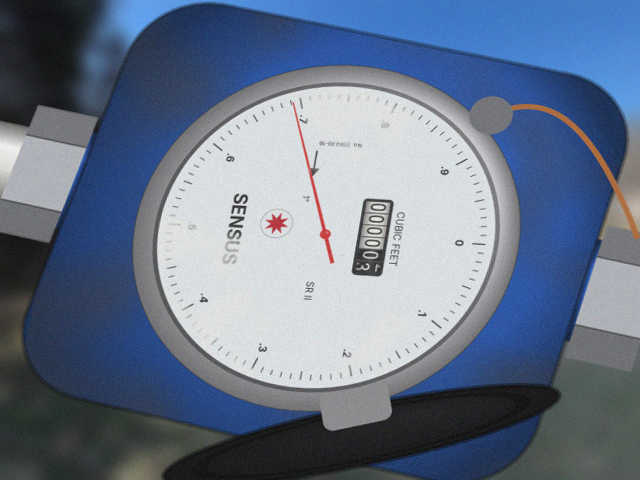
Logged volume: 2.69ft³
